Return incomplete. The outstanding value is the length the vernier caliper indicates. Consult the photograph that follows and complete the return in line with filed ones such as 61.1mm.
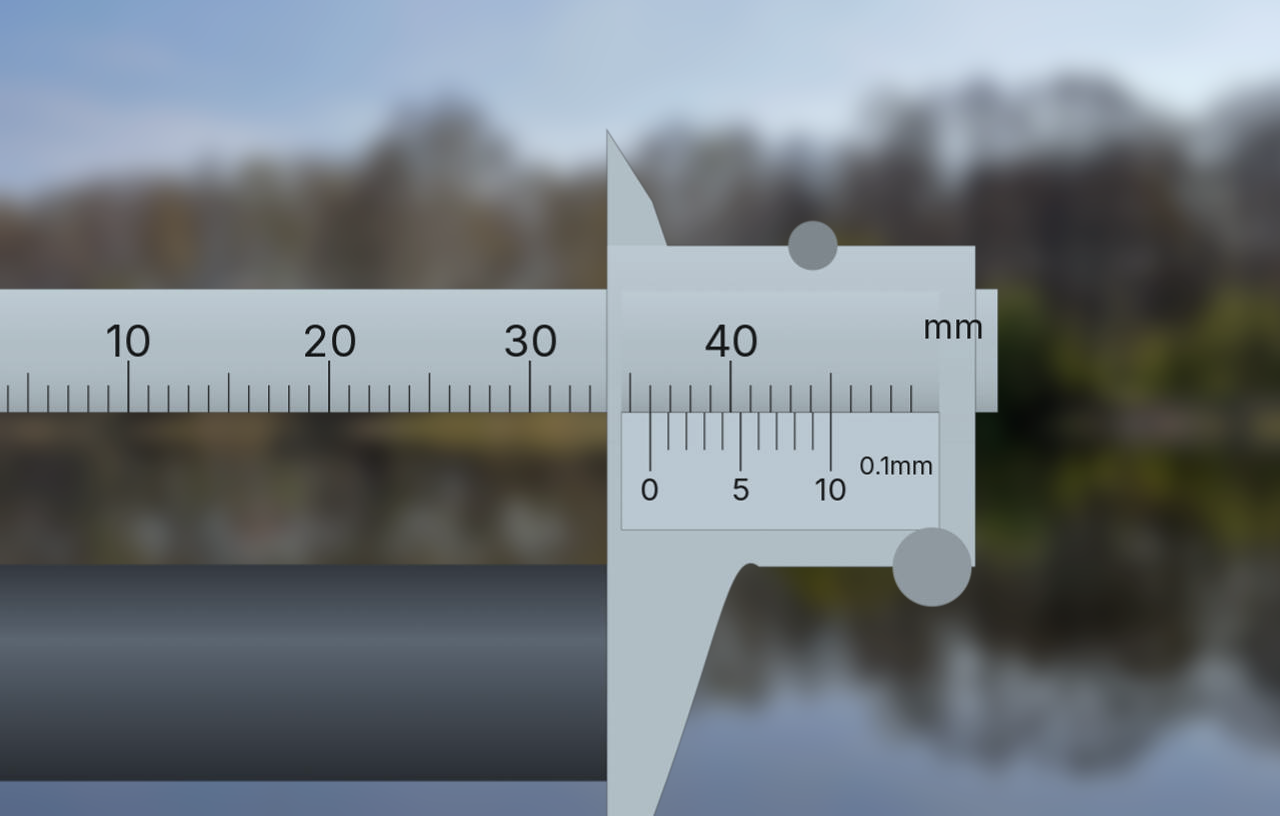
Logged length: 36.0mm
